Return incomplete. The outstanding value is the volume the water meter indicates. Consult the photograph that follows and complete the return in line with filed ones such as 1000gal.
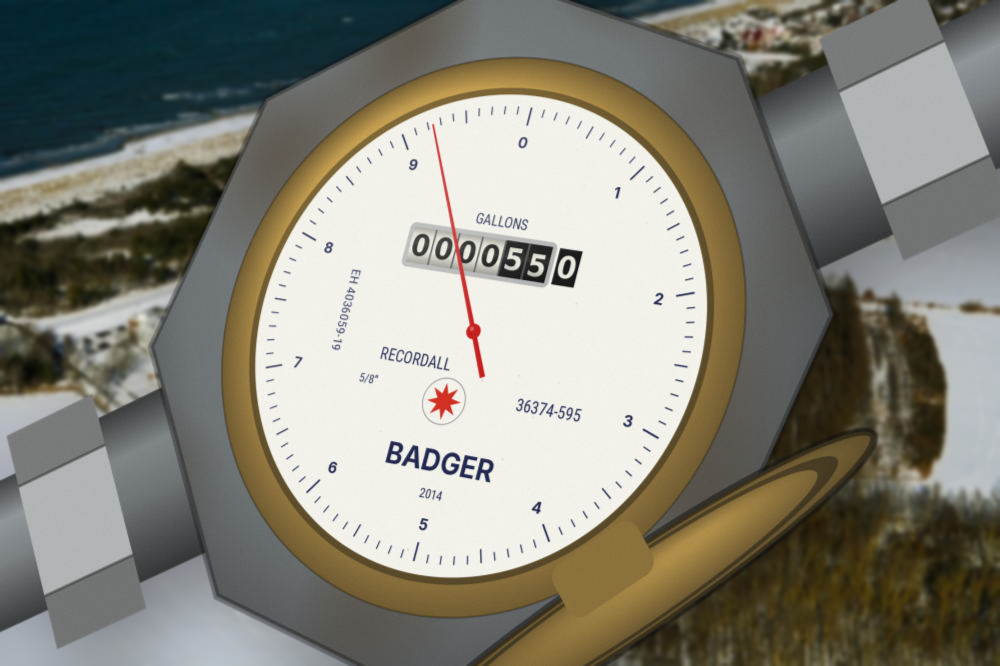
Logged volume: 549.2gal
